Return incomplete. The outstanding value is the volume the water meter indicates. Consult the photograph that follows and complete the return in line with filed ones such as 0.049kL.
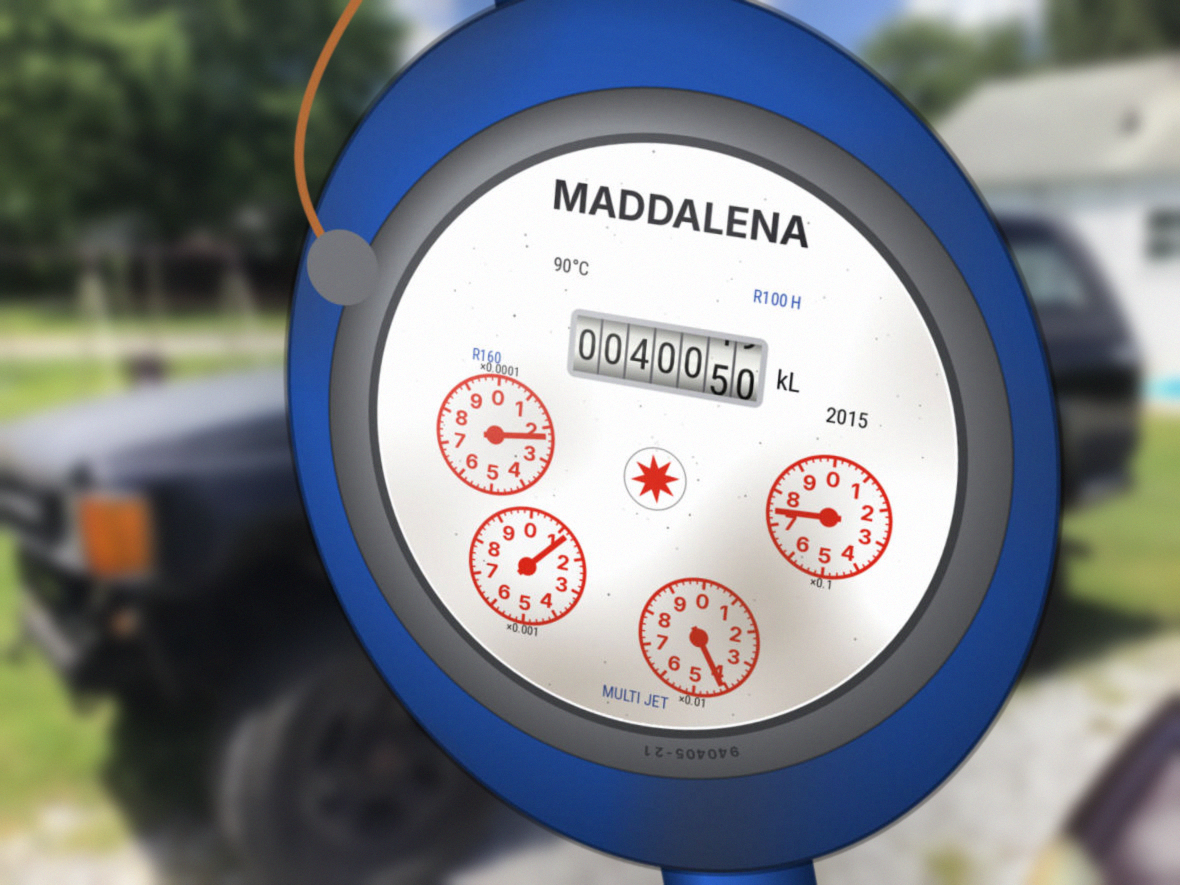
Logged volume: 40049.7412kL
